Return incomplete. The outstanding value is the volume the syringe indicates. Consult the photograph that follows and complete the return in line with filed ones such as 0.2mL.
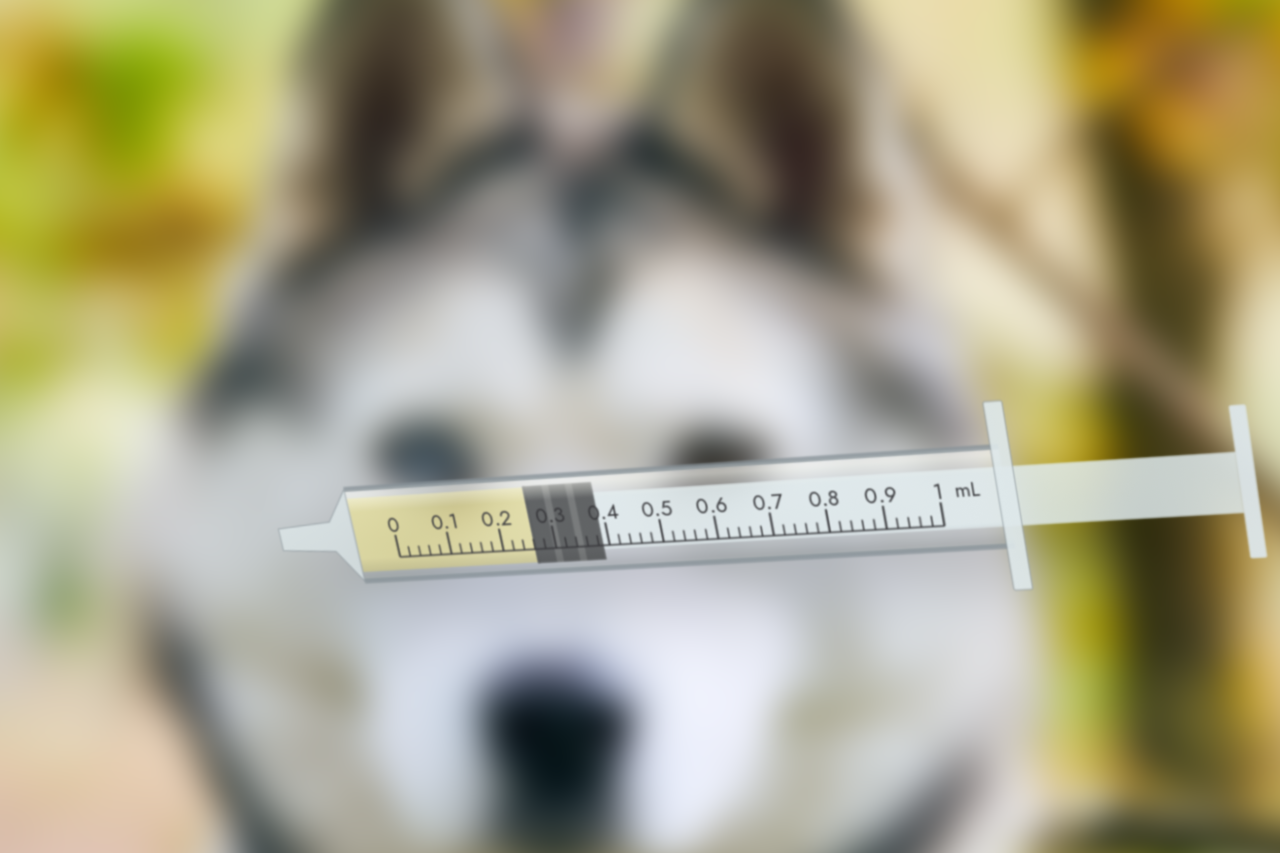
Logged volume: 0.26mL
